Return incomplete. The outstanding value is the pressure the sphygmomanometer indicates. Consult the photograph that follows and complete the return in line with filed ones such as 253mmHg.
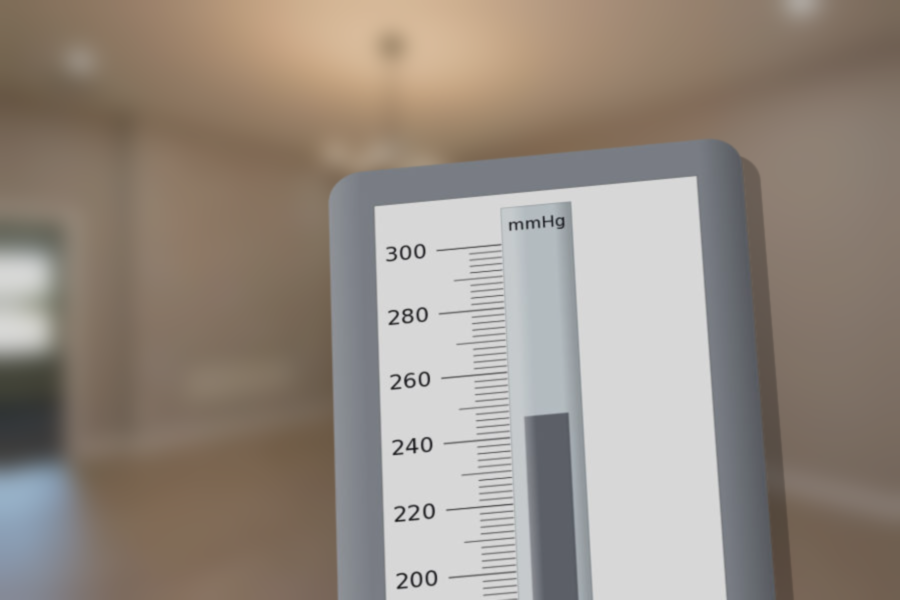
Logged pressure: 246mmHg
